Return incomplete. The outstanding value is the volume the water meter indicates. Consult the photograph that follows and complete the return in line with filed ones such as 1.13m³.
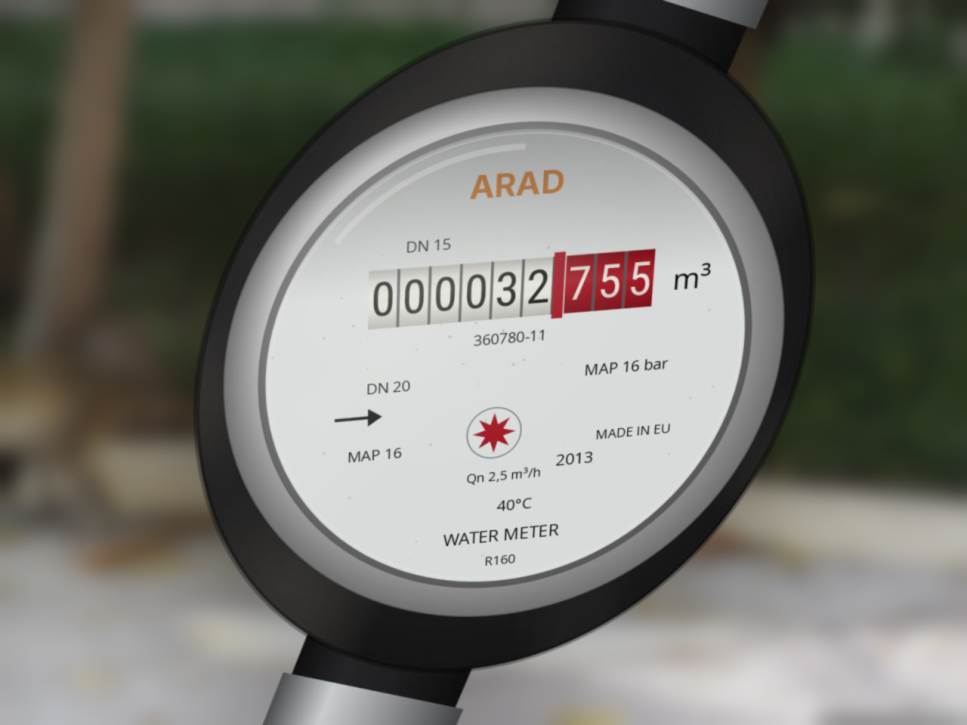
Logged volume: 32.755m³
